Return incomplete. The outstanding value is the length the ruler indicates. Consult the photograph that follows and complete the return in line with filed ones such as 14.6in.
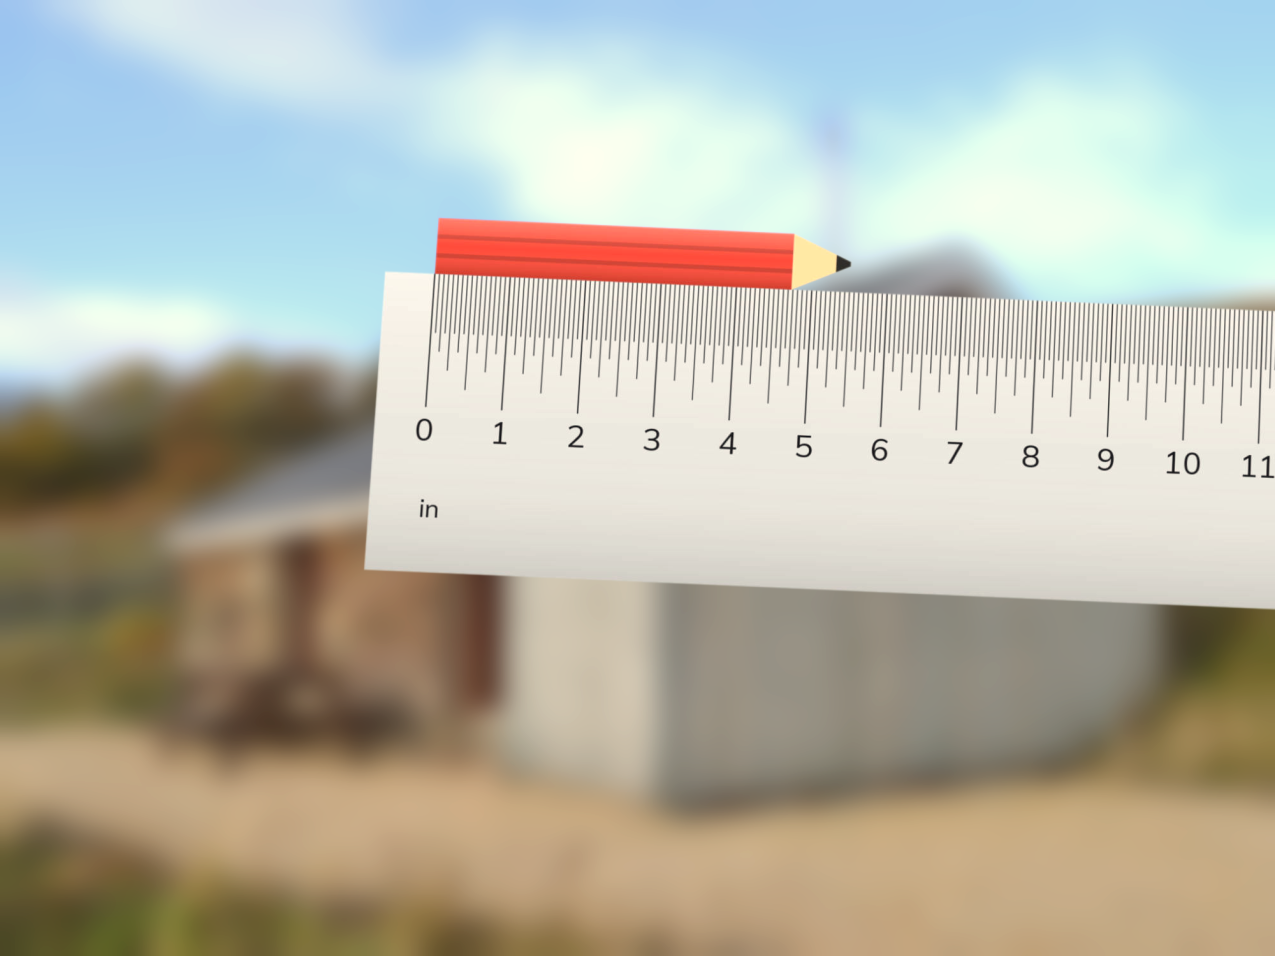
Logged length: 5.5in
